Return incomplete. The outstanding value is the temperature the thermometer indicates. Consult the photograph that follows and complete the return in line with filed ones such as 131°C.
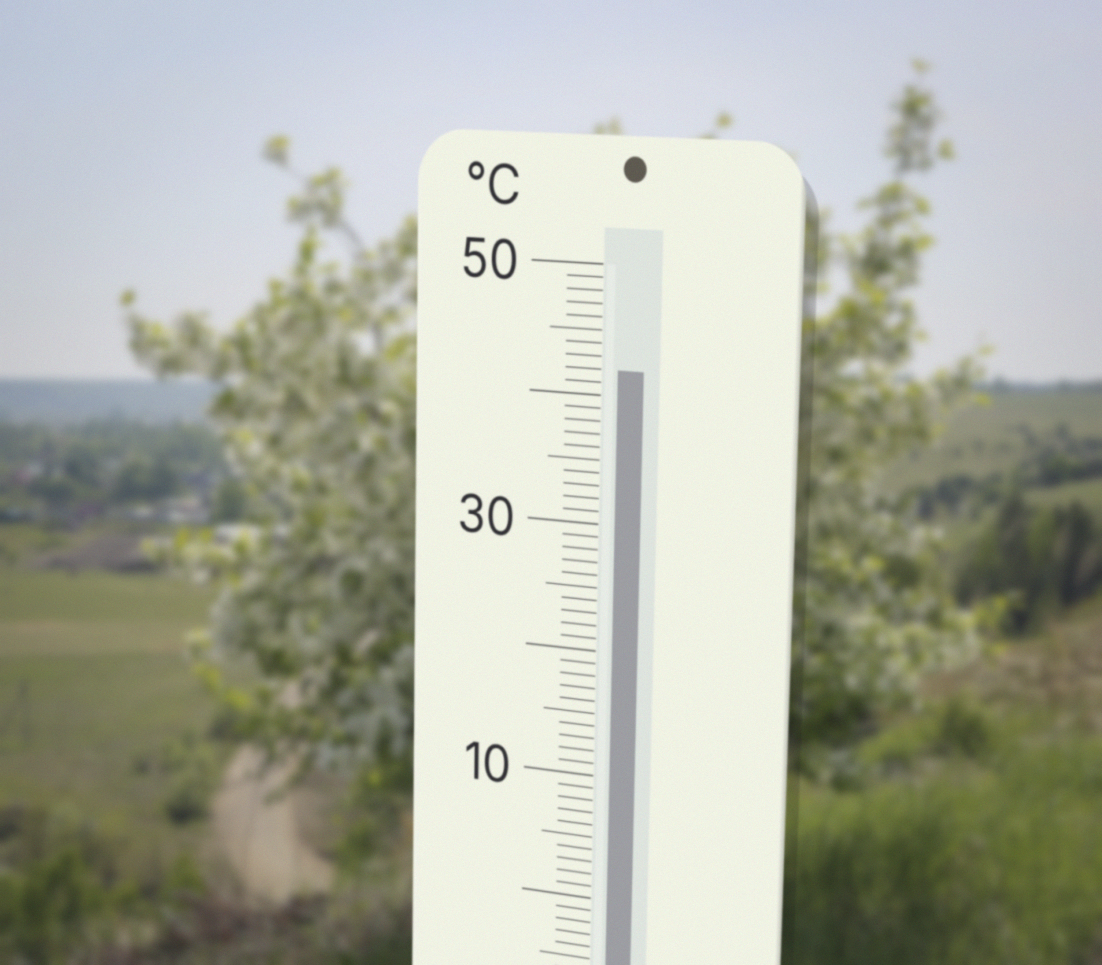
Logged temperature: 42°C
